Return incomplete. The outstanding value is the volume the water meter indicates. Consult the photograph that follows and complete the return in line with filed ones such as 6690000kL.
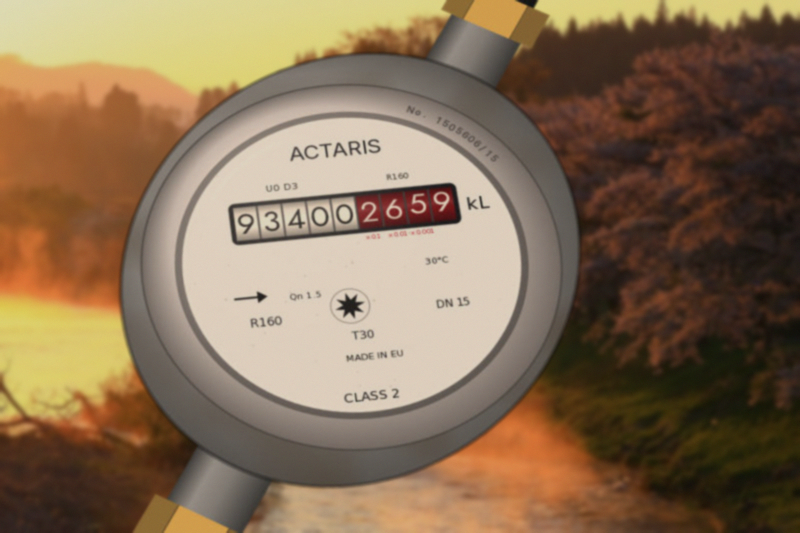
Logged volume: 93400.2659kL
